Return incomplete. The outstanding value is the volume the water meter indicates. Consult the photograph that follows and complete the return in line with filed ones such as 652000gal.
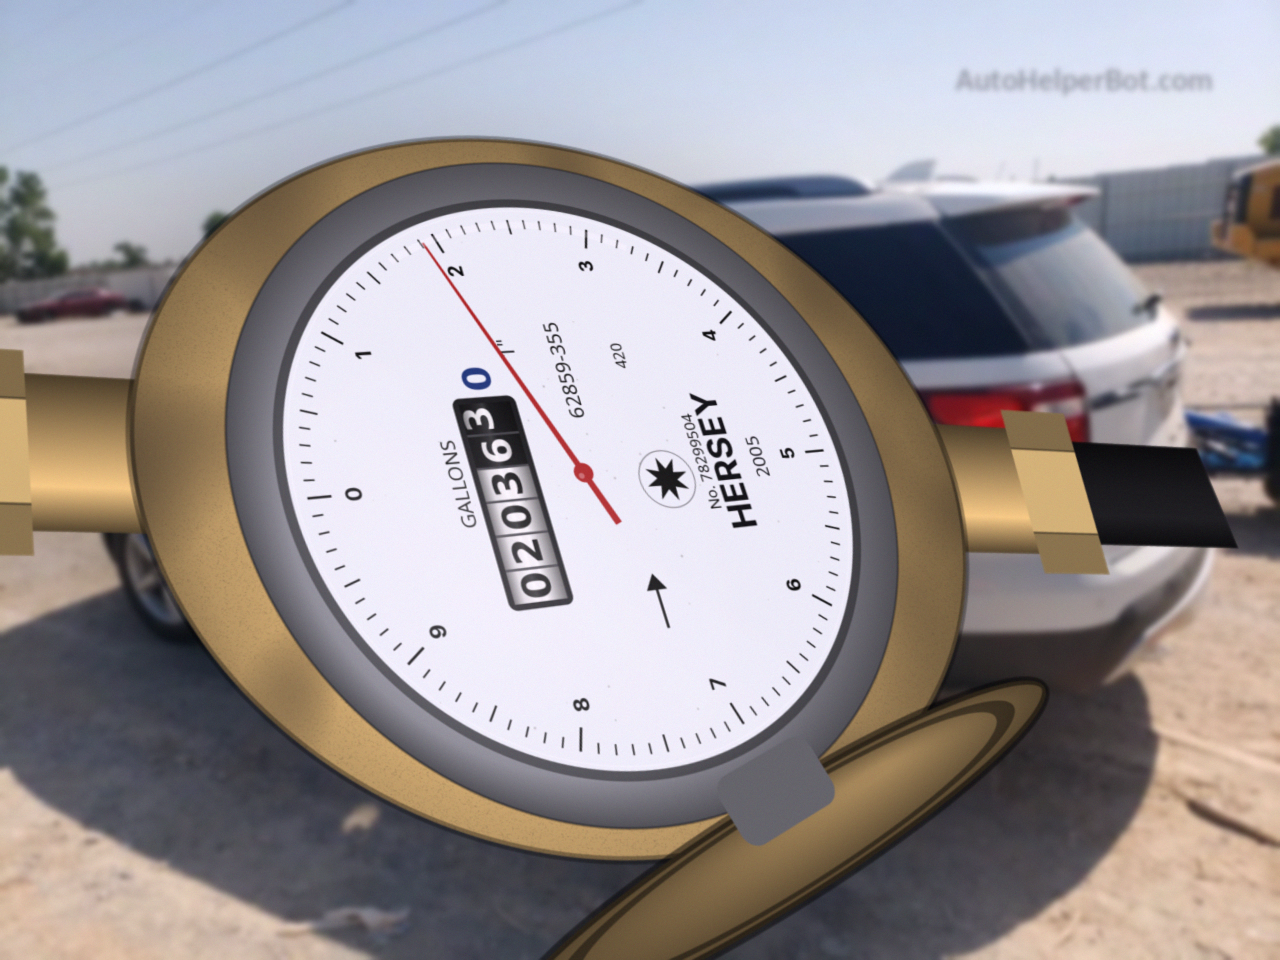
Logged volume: 203631.9gal
